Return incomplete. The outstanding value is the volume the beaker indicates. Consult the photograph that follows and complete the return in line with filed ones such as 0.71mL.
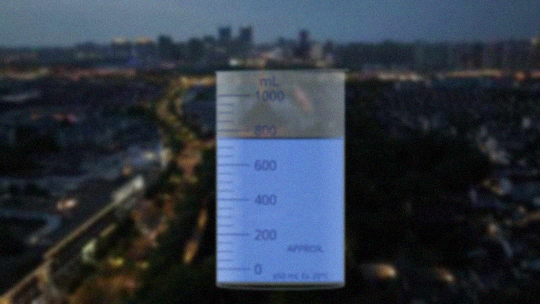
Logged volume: 750mL
